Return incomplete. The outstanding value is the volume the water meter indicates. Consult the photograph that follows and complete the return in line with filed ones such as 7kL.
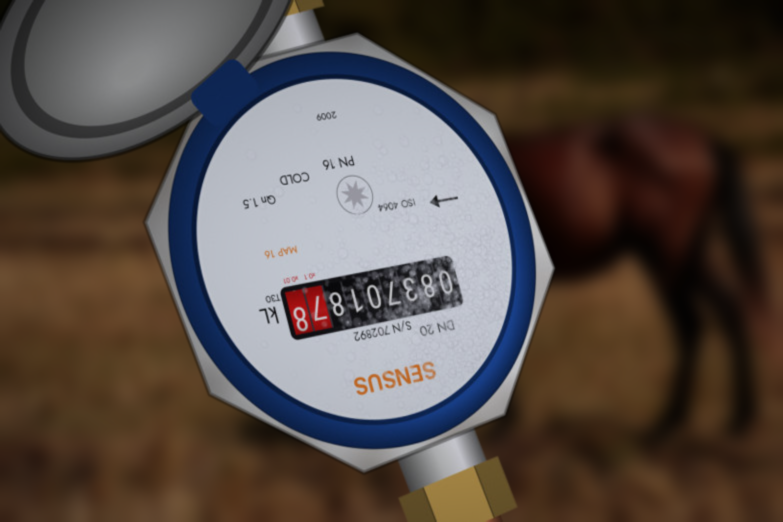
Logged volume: 837018.78kL
